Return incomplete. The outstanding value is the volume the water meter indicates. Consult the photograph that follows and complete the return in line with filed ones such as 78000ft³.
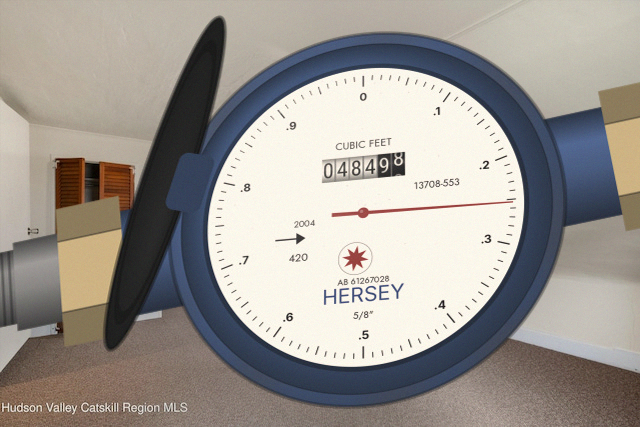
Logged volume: 48498.25ft³
